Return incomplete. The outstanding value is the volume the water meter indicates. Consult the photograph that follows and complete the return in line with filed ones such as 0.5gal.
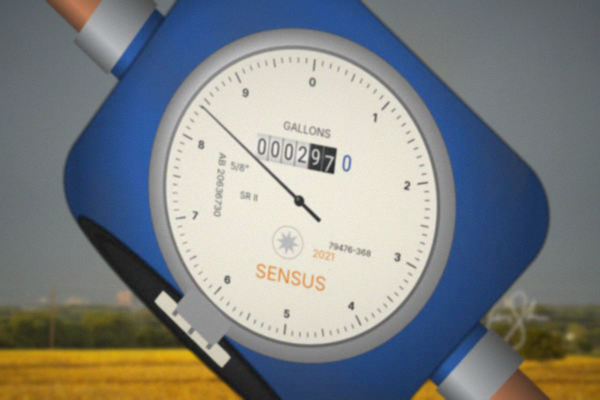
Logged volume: 2968.4gal
